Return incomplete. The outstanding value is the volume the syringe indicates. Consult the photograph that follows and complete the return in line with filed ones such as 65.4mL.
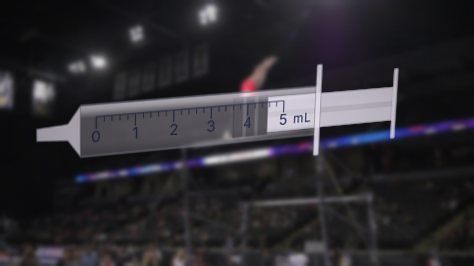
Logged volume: 3.6mL
